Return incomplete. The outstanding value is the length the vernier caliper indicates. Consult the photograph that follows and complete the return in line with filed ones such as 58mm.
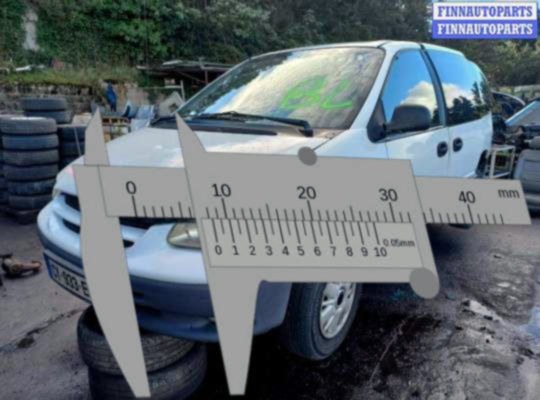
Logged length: 8.4mm
